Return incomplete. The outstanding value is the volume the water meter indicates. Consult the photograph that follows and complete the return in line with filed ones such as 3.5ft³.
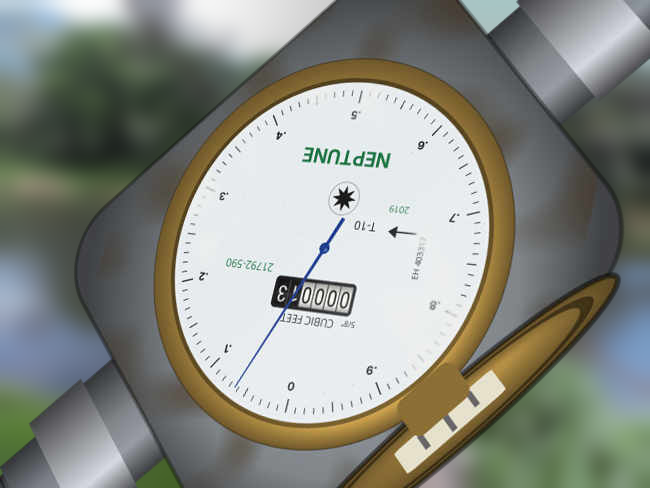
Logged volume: 13.06ft³
